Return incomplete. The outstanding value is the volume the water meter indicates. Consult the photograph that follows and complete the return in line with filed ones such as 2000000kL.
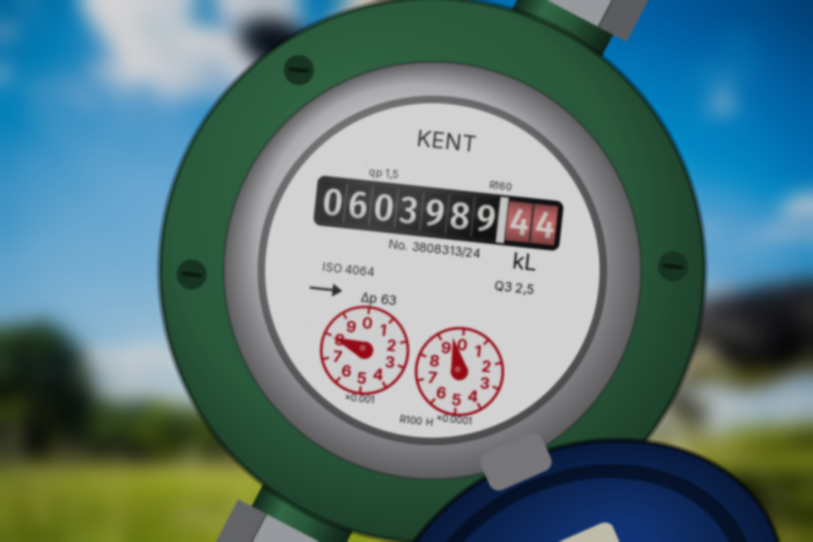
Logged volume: 603989.4479kL
